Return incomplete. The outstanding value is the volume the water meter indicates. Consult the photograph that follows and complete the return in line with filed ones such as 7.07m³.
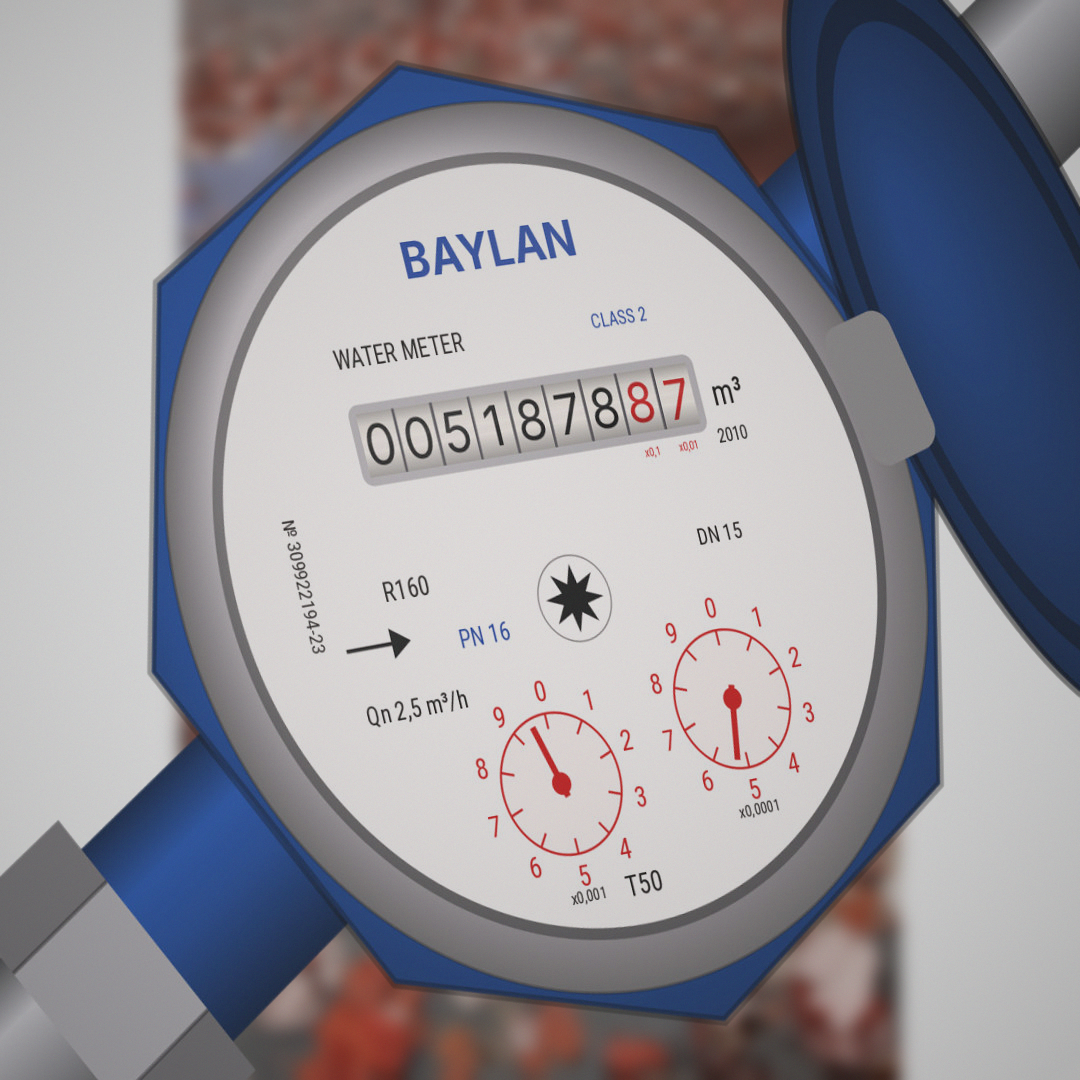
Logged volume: 51878.8695m³
